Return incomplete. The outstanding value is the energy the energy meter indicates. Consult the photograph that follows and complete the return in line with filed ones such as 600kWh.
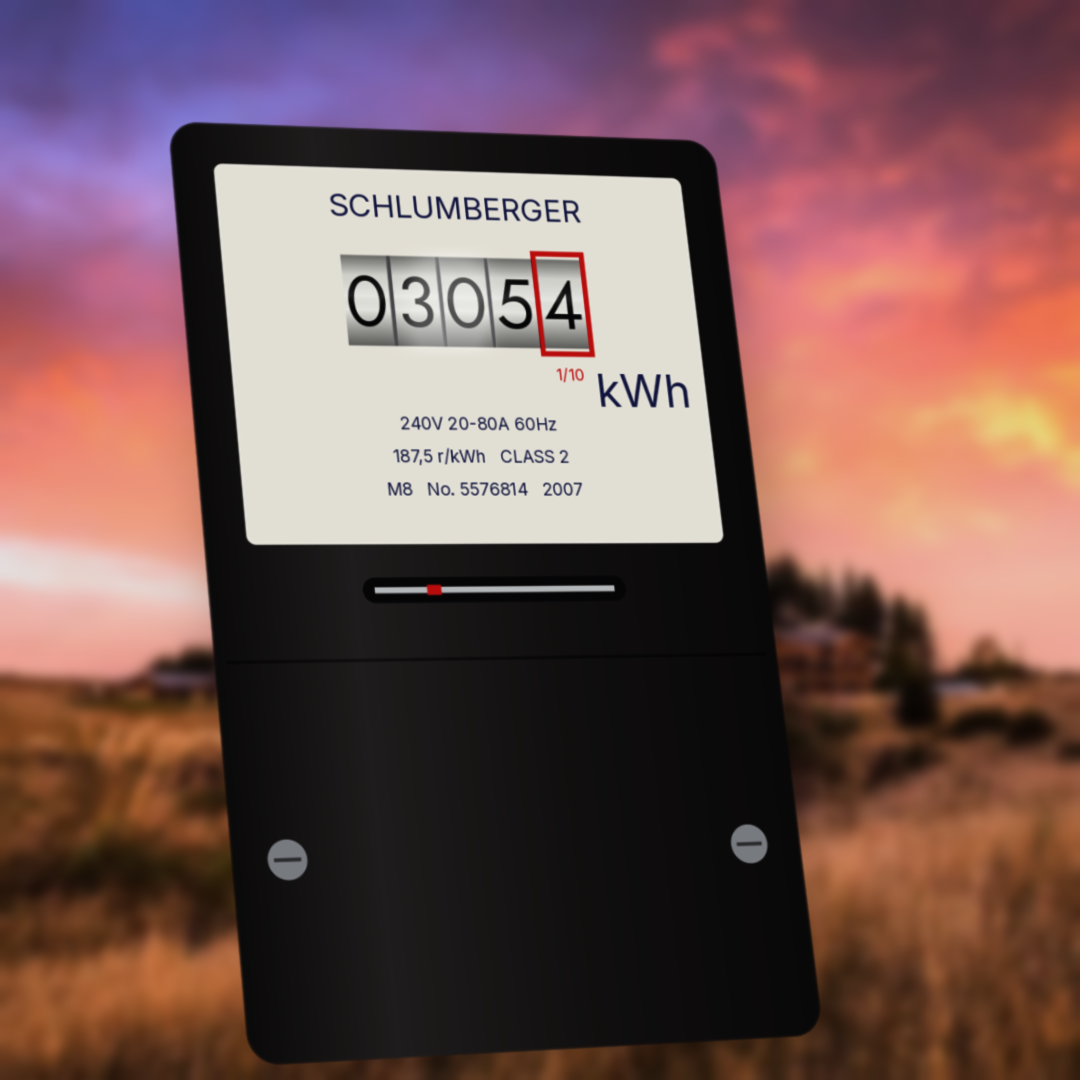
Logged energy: 305.4kWh
